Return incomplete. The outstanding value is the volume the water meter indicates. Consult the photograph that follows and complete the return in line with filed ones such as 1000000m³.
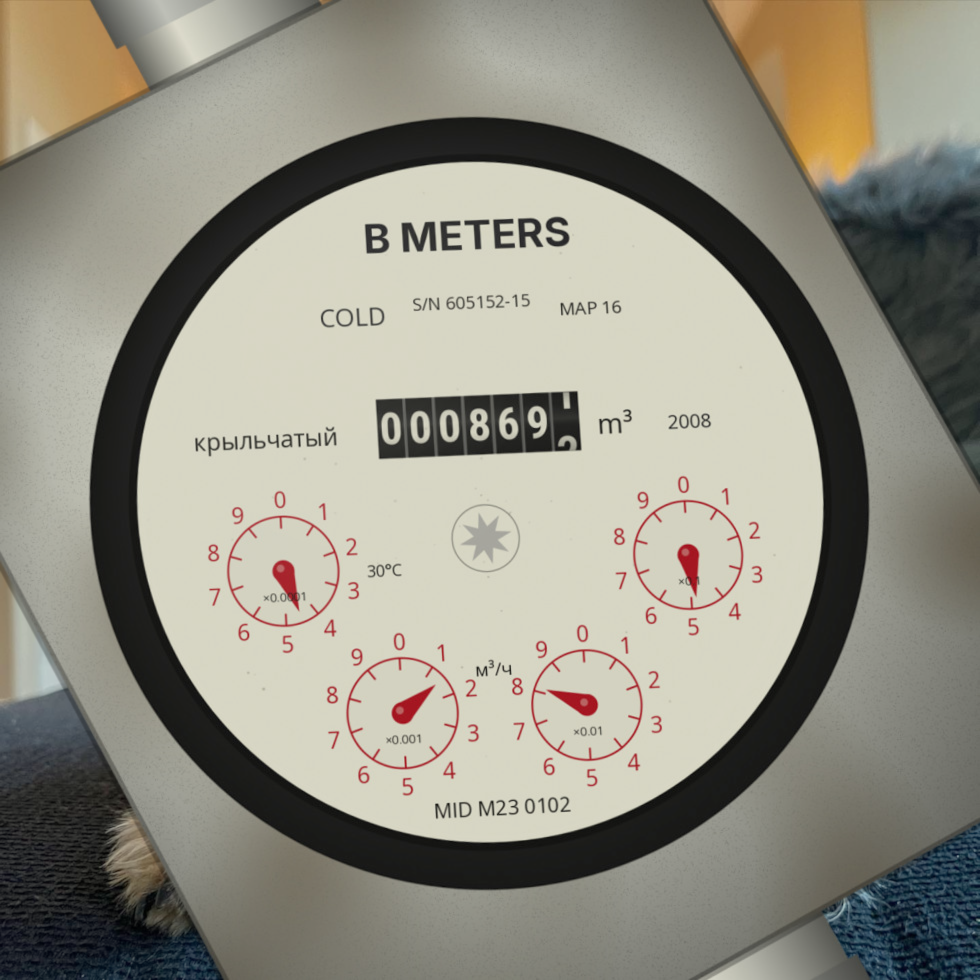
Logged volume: 8691.4814m³
